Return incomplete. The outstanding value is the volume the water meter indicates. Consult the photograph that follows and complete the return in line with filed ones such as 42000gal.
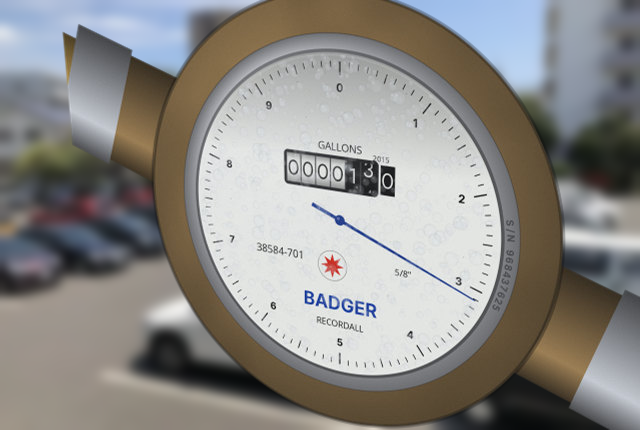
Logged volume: 133.1gal
